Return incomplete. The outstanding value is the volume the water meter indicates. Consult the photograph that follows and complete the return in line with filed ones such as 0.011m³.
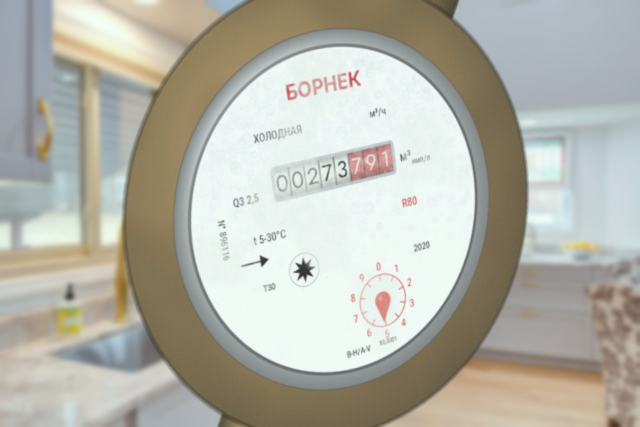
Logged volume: 273.7915m³
